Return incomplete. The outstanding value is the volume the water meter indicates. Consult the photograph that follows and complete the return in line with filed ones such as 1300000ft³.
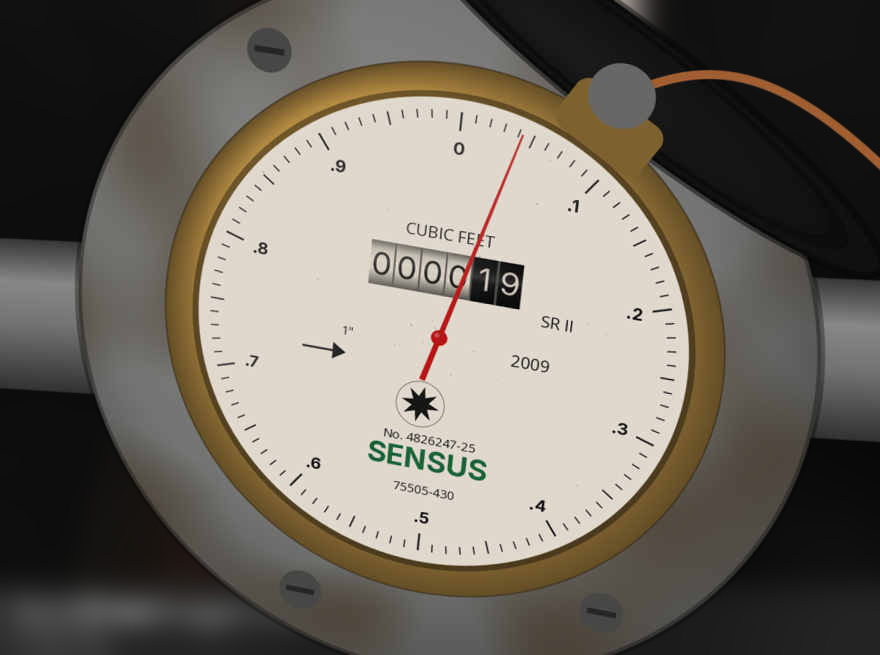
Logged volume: 19.04ft³
